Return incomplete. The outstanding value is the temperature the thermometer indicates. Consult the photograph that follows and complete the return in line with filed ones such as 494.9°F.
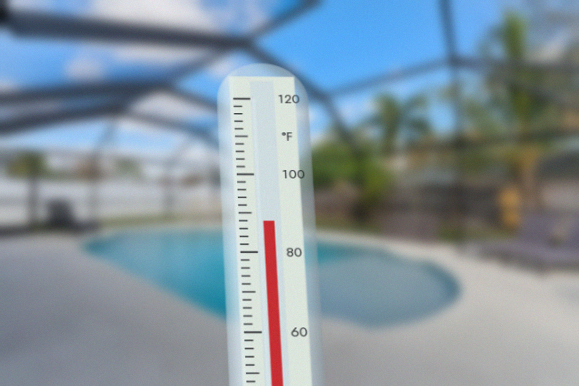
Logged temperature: 88°F
